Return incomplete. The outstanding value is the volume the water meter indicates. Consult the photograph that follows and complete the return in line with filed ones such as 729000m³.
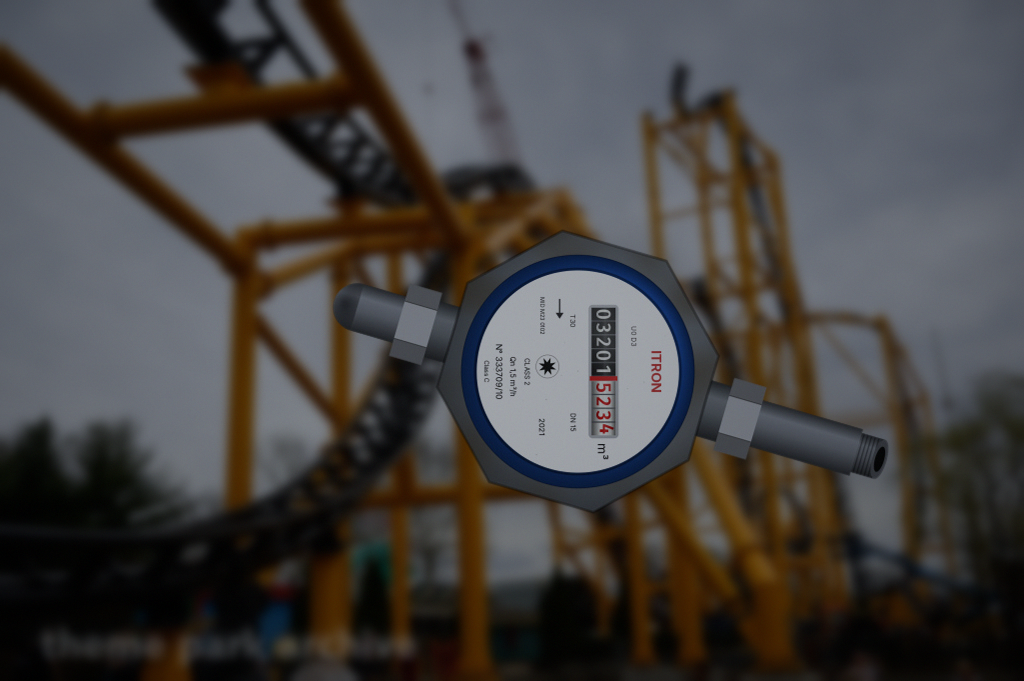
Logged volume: 3201.5234m³
